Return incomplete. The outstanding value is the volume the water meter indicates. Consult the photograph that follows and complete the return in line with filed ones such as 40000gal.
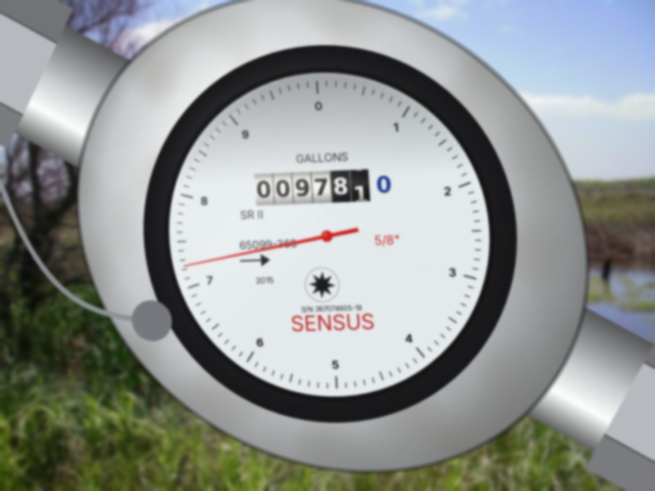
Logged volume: 97807.2gal
